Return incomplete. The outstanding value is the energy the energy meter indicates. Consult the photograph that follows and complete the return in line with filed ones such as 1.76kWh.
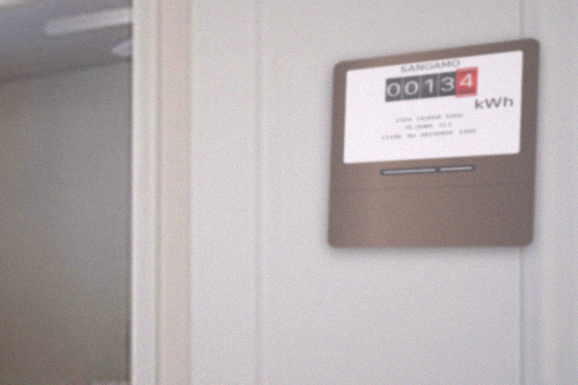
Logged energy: 13.4kWh
